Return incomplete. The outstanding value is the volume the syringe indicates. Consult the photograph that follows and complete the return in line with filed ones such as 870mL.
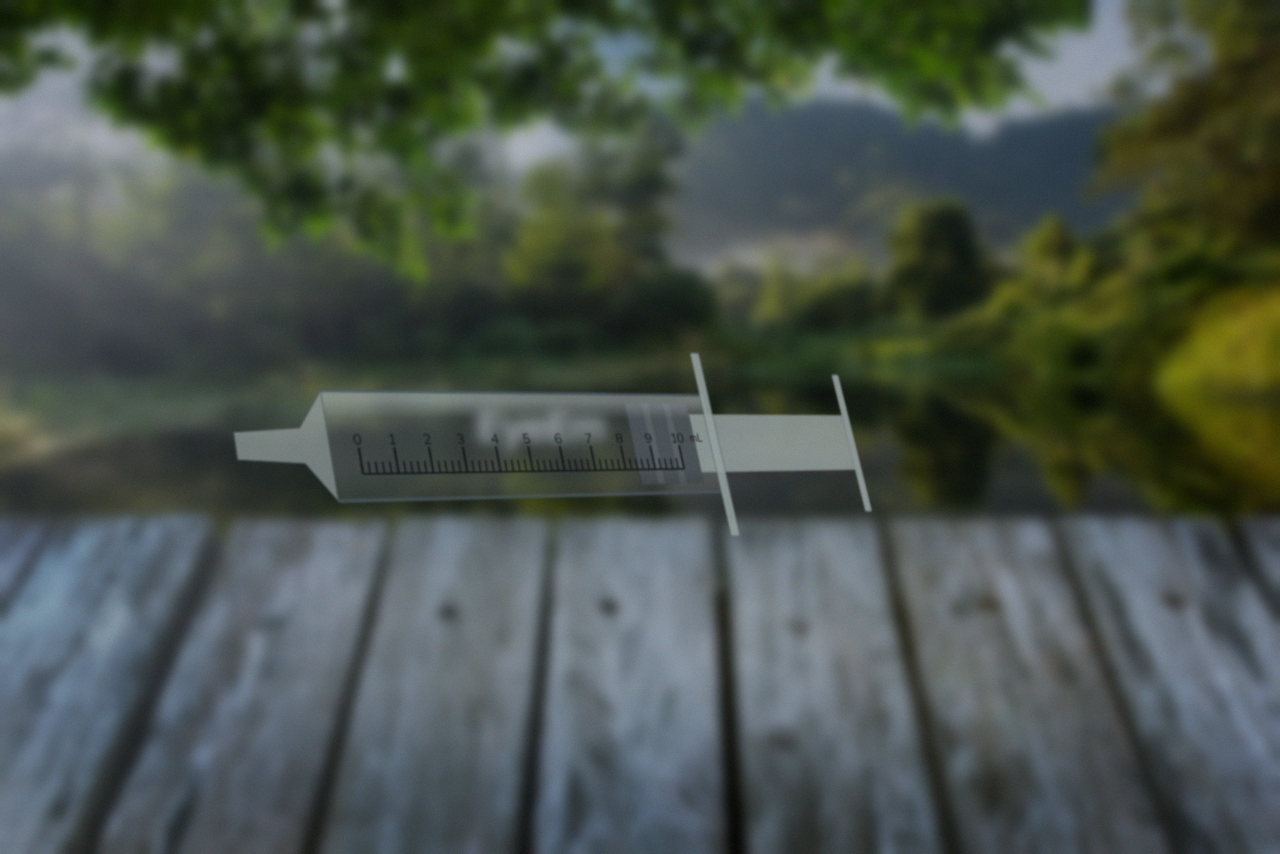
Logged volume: 8.4mL
